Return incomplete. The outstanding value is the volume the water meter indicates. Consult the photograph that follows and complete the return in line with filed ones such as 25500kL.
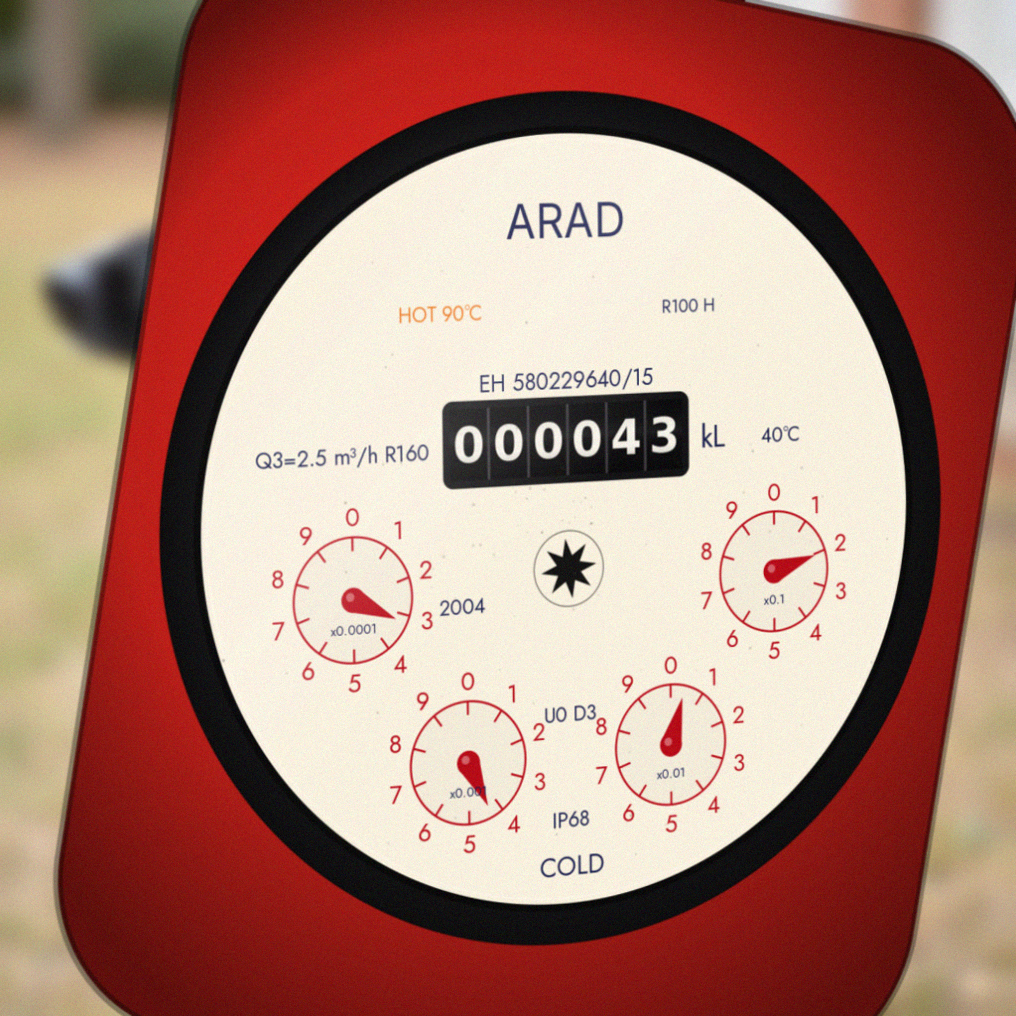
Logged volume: 43.2043kL
